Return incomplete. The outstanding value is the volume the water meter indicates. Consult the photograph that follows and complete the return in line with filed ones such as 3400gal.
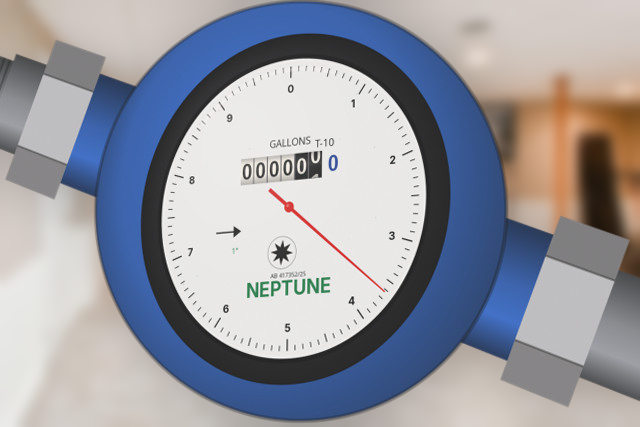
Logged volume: 3.6gal
